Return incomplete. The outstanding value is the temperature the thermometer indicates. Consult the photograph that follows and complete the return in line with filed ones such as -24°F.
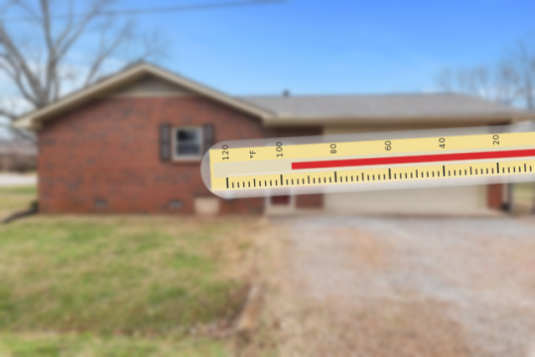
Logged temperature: 96°F
